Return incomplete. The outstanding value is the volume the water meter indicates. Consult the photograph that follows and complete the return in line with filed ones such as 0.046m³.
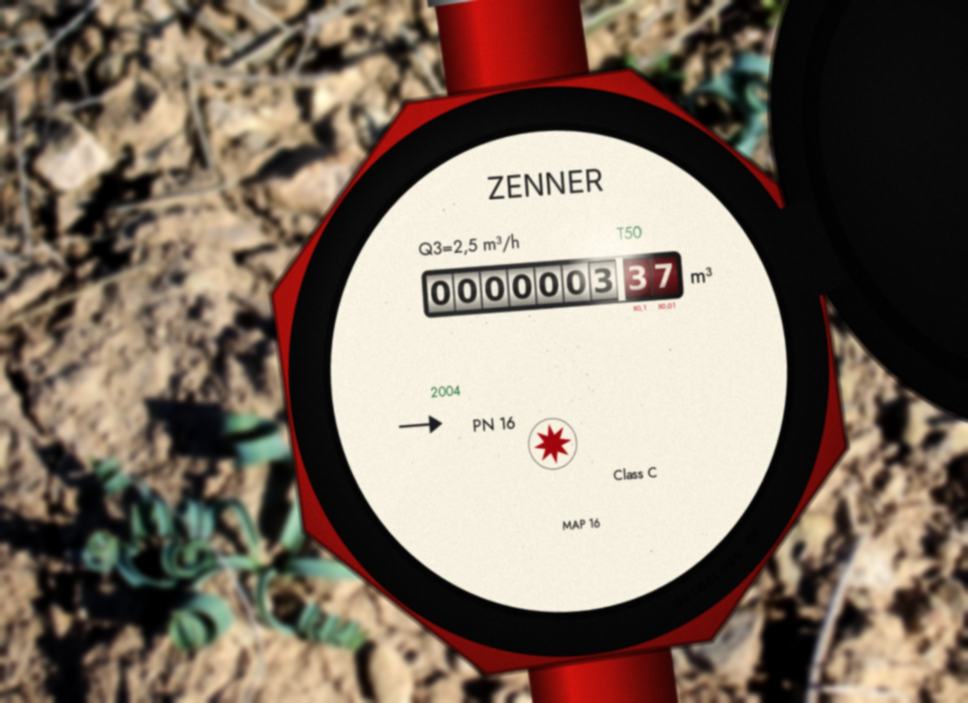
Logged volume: 3.37m³
